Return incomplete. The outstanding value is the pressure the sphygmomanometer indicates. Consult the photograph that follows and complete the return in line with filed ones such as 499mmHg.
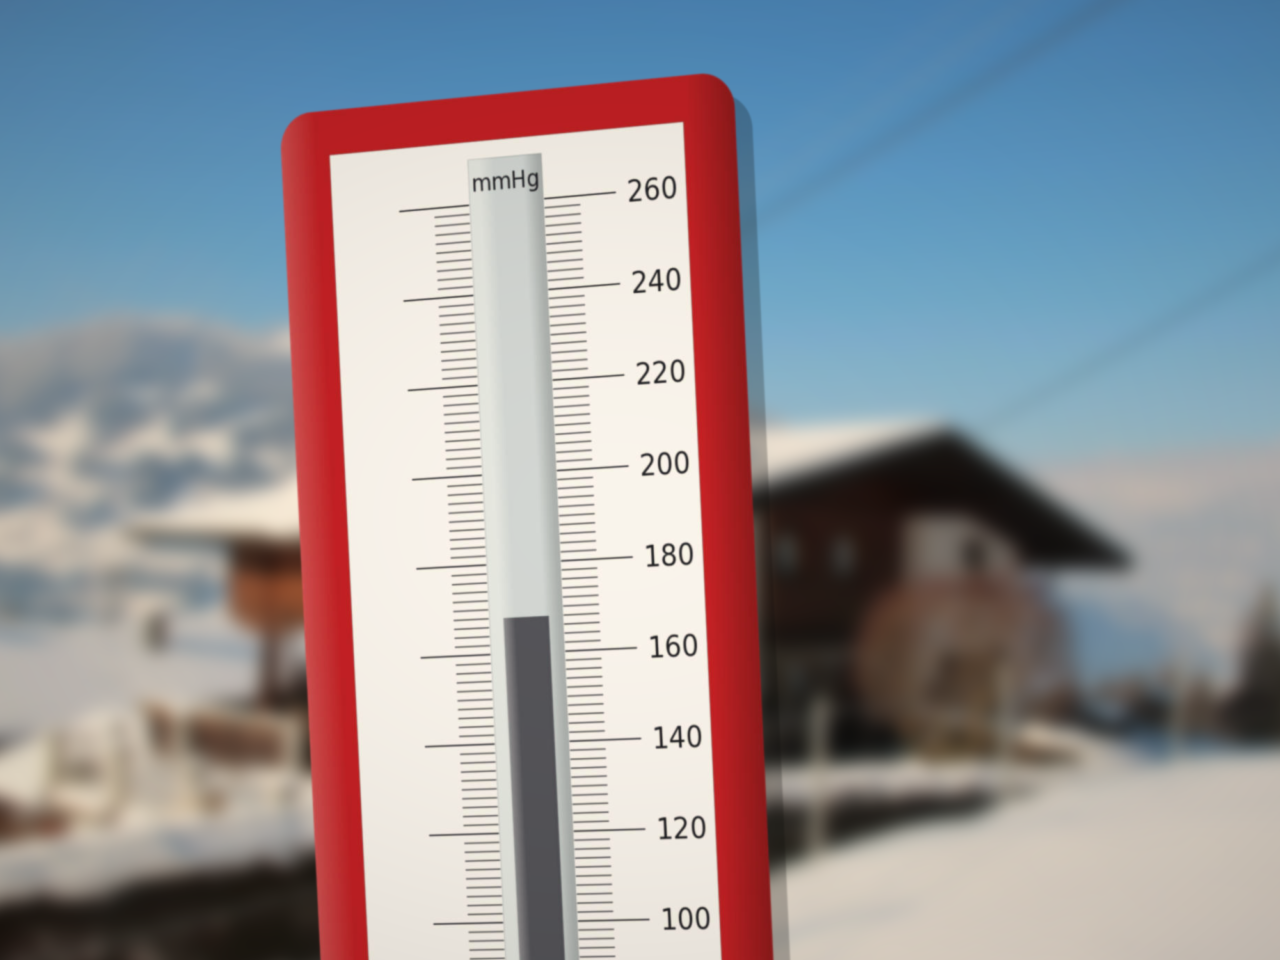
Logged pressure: 168mmHg
